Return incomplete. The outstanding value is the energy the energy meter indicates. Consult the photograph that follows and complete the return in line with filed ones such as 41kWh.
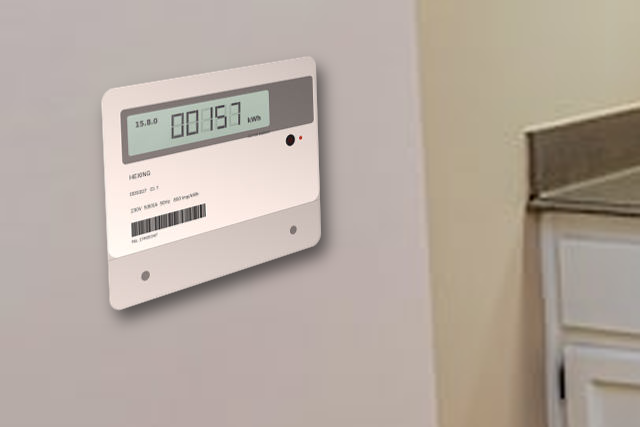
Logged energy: 157kWh
